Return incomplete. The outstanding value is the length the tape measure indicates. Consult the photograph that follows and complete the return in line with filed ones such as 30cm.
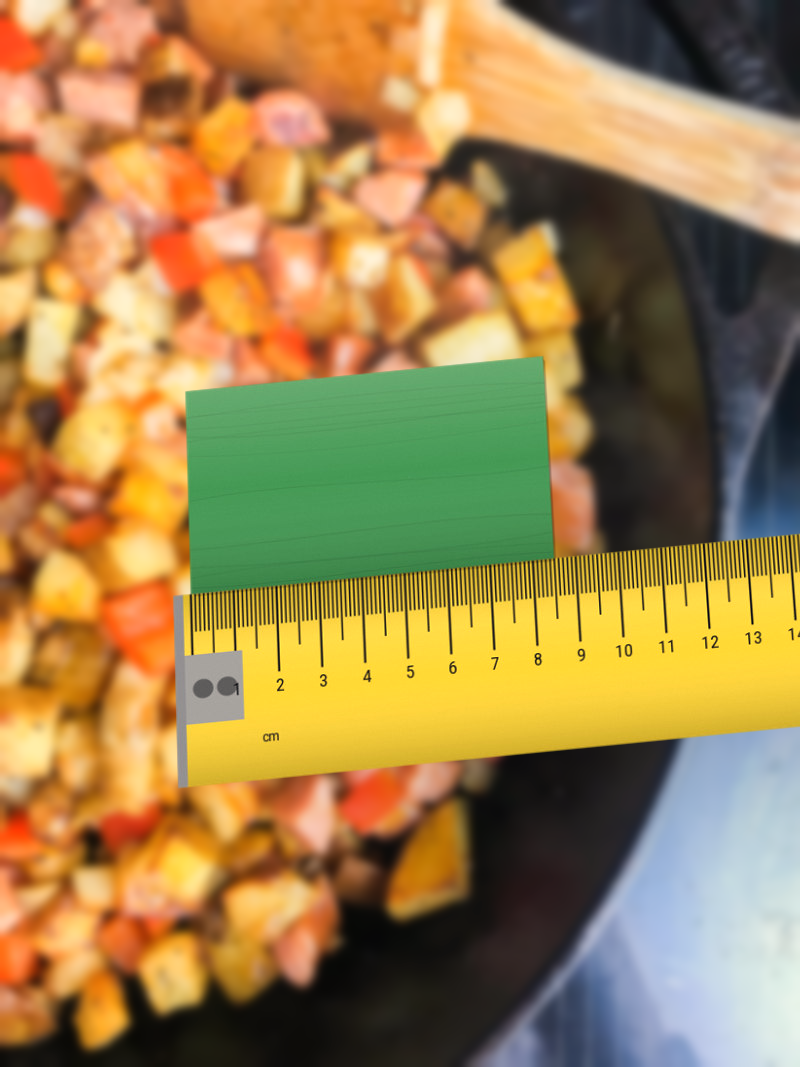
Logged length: 8.5cm
